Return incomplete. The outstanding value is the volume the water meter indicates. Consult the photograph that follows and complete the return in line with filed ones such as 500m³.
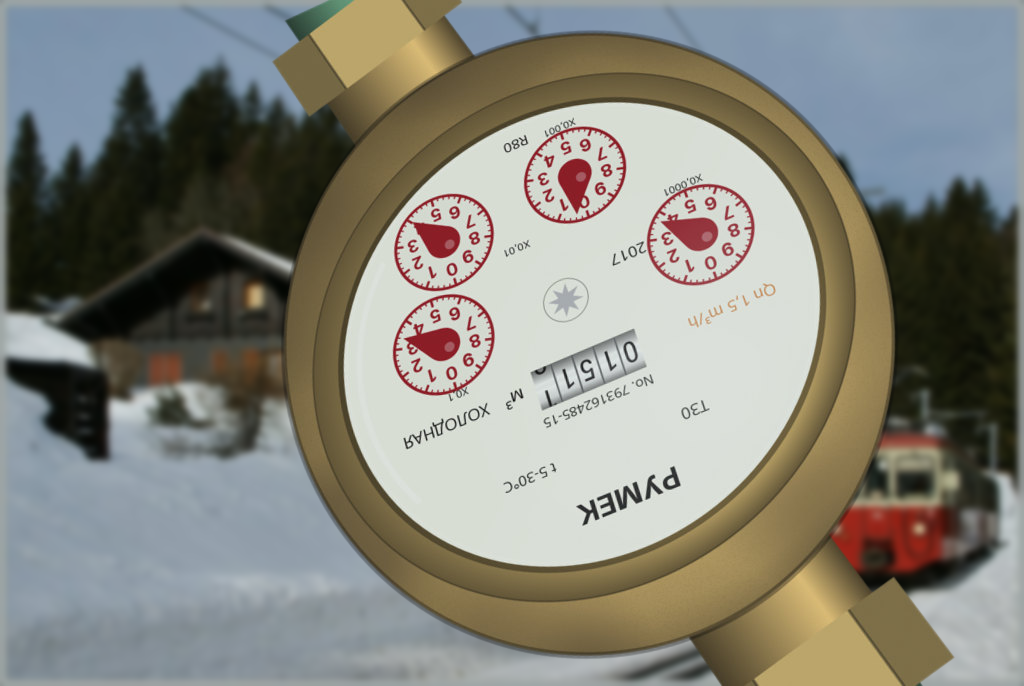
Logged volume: 1511.3403m³
